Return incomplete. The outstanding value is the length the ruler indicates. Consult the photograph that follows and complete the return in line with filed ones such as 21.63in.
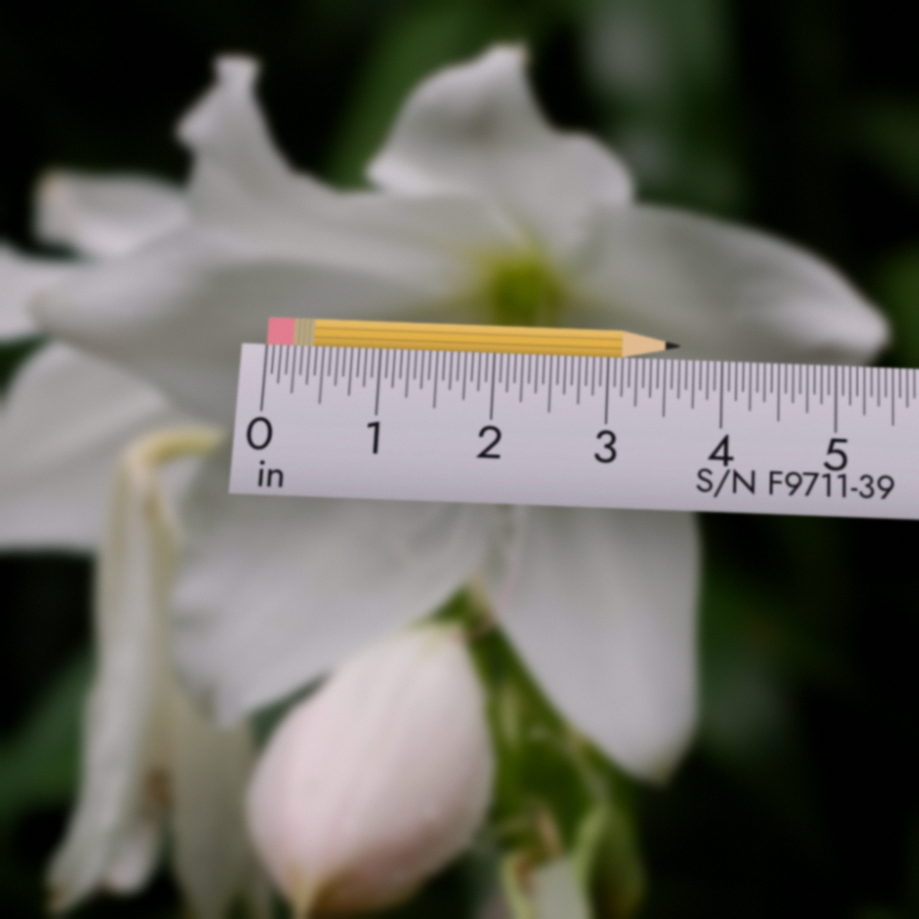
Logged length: 3.625in
